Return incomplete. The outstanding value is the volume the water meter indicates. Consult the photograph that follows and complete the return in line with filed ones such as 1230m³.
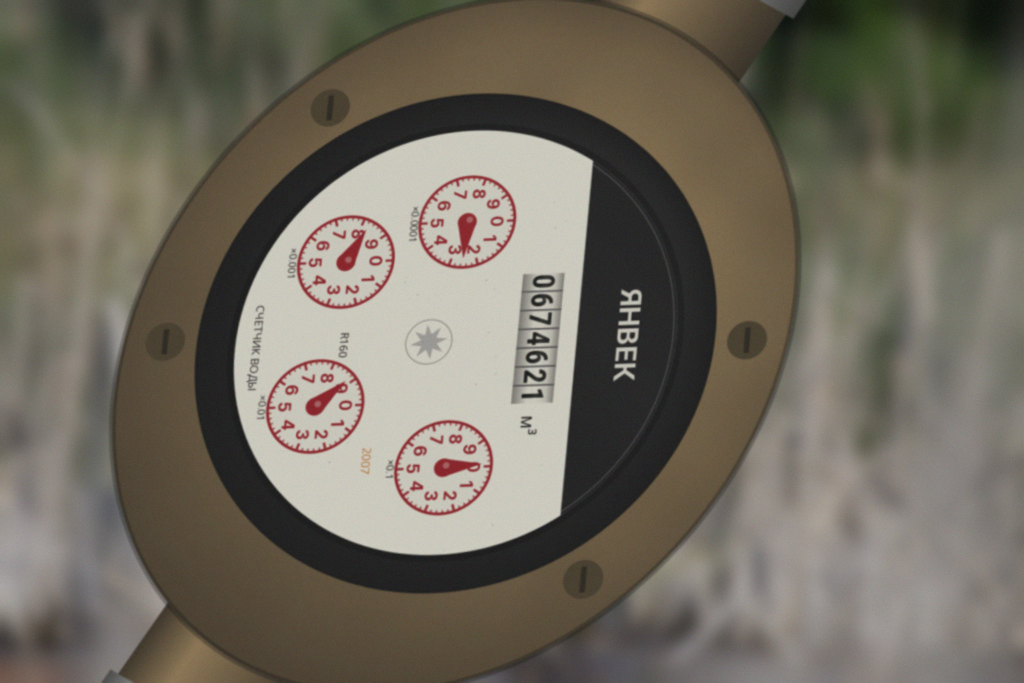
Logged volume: 674620.9882m³
